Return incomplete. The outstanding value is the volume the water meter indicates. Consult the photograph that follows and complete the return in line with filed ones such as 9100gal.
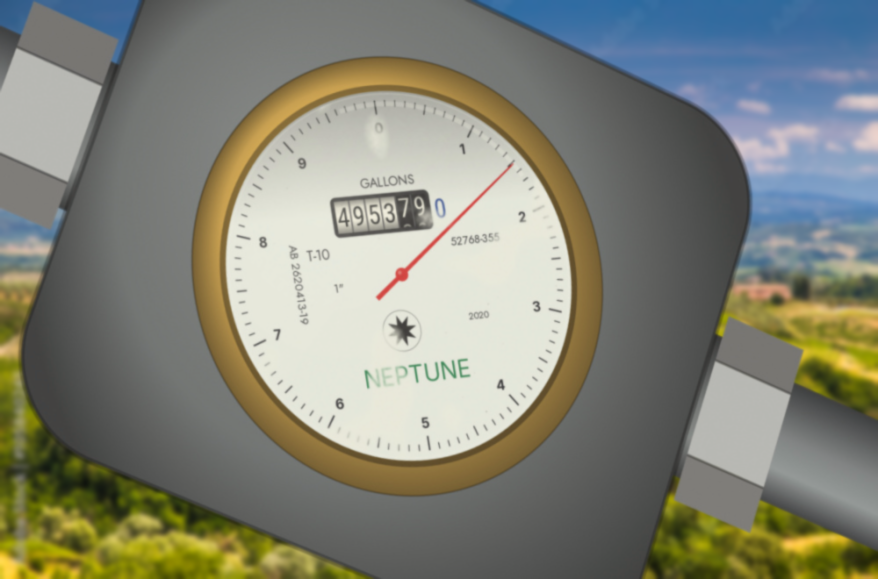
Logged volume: 4953791.5gal
